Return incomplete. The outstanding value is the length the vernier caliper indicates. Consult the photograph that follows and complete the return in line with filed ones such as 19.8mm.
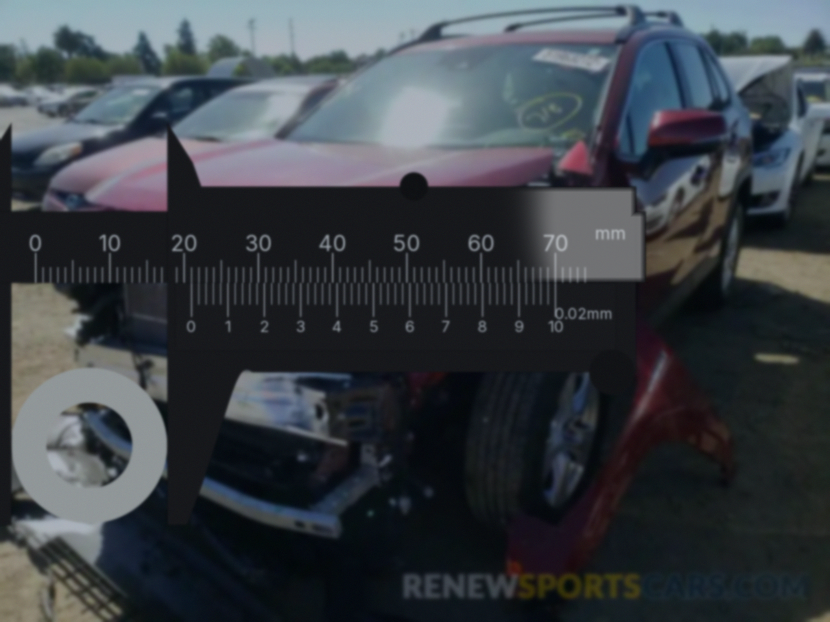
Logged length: 21.0mm
